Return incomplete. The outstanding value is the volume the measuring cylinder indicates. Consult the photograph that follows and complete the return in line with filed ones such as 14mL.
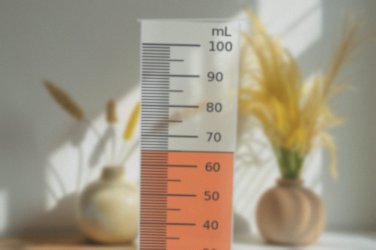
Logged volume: 65mL
